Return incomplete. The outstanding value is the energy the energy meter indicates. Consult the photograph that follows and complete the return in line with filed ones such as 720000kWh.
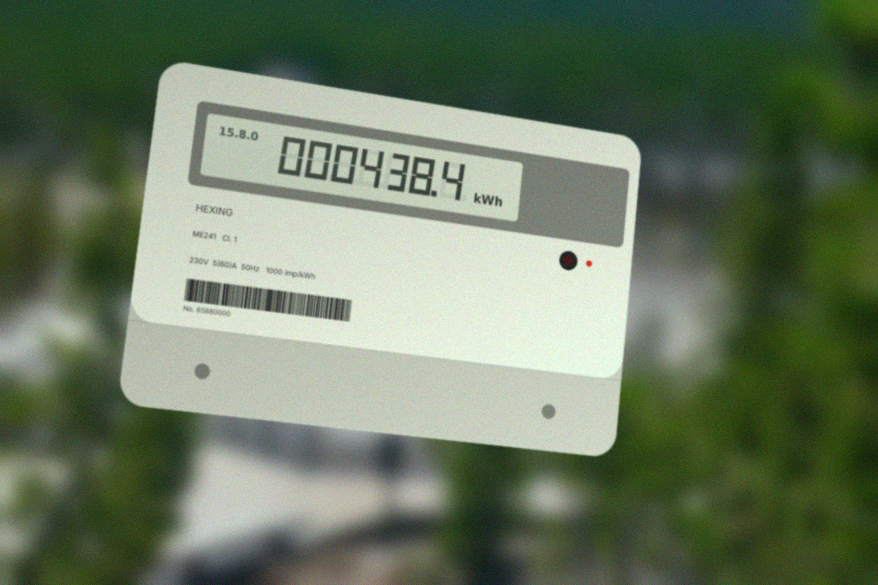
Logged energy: 438.4kWh
